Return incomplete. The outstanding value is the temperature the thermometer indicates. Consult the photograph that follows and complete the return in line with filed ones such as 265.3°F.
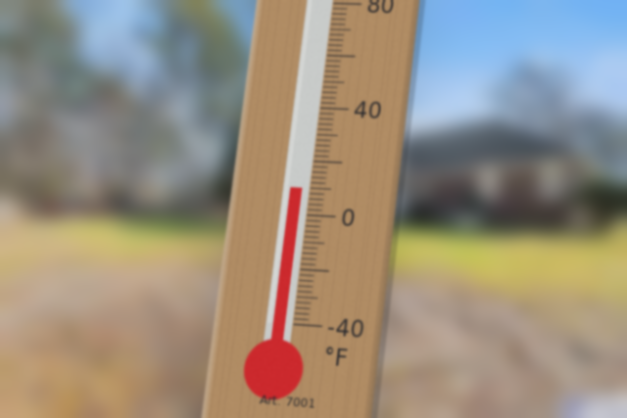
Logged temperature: 10°F
